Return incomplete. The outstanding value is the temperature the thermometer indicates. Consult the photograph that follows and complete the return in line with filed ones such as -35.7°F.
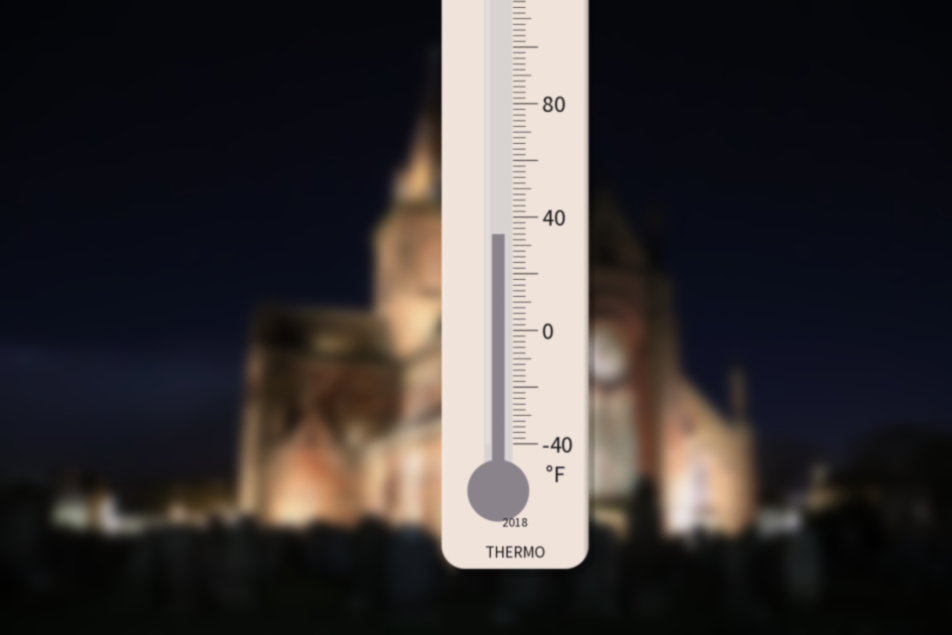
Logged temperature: 34°F
